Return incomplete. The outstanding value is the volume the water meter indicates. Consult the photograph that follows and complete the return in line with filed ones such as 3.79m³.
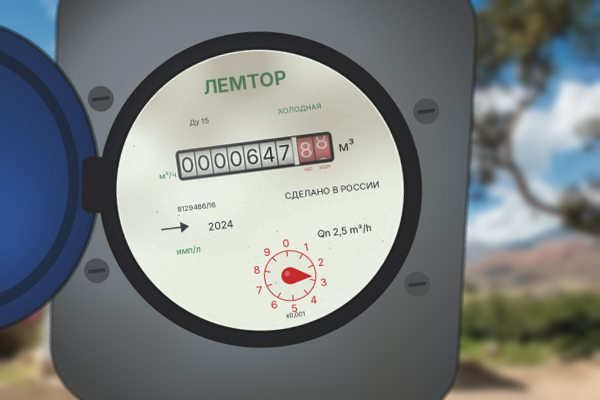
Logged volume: 647.882m³
